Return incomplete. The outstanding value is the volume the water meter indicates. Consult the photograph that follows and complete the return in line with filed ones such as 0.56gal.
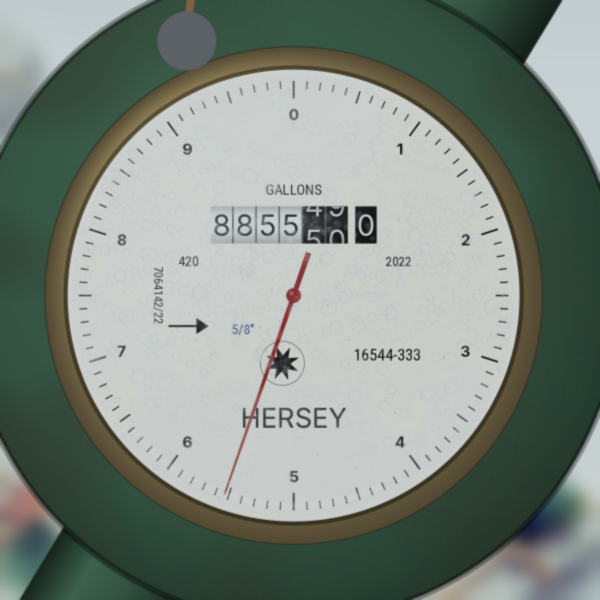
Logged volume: 8855495.5gal
